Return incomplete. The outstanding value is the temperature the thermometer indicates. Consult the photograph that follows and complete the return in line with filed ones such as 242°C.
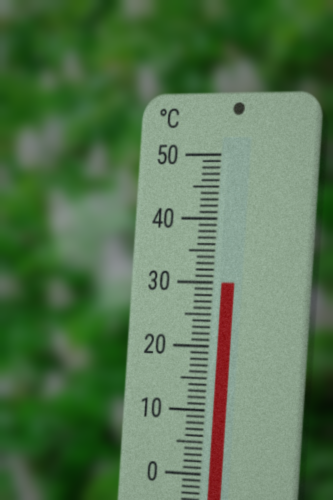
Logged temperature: 30°C
